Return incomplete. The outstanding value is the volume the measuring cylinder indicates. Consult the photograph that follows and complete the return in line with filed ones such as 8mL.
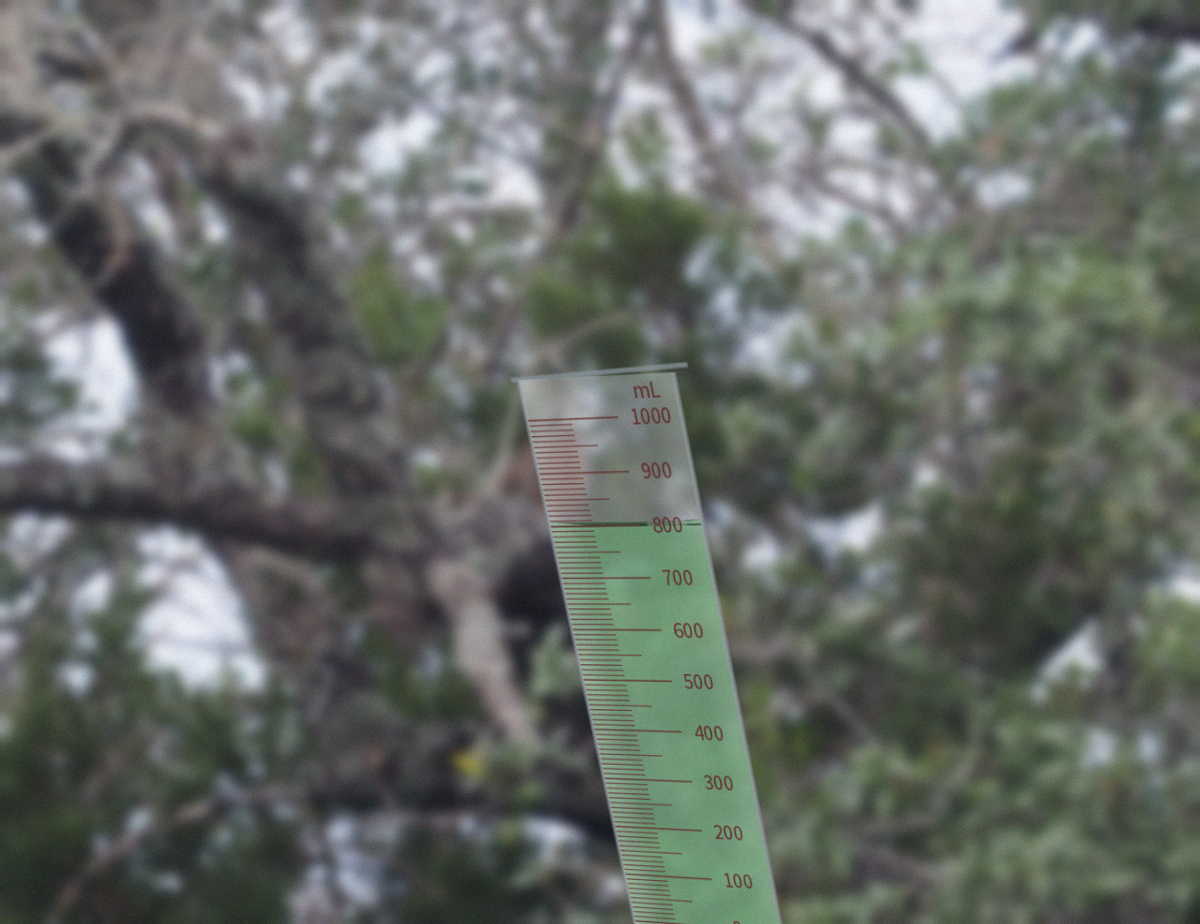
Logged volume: 800mL
